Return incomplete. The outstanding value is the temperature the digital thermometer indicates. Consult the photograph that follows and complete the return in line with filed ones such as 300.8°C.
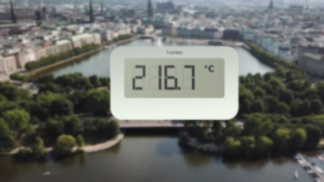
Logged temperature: 216.7°C
